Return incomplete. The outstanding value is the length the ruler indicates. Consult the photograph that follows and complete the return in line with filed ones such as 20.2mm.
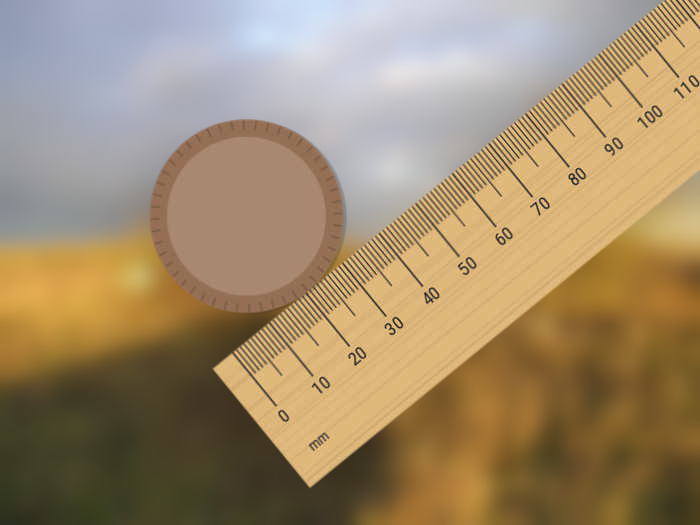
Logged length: 41mm
